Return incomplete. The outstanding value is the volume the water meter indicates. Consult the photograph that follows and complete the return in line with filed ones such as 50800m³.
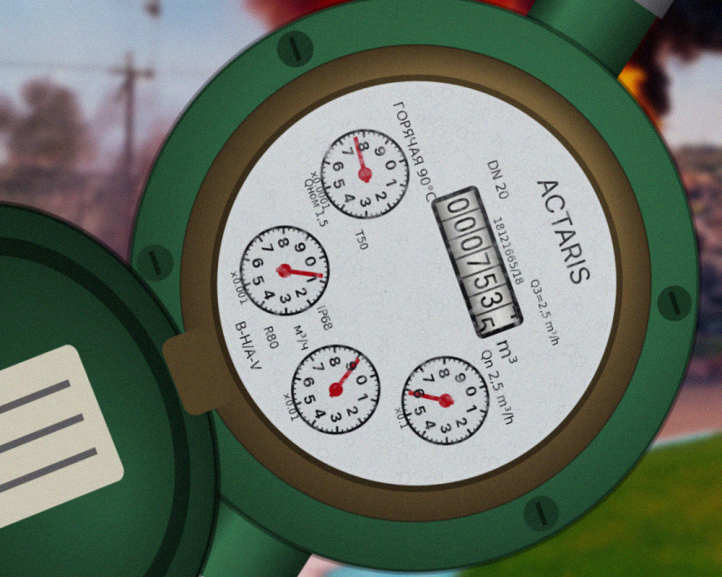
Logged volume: 7534.5907m³
